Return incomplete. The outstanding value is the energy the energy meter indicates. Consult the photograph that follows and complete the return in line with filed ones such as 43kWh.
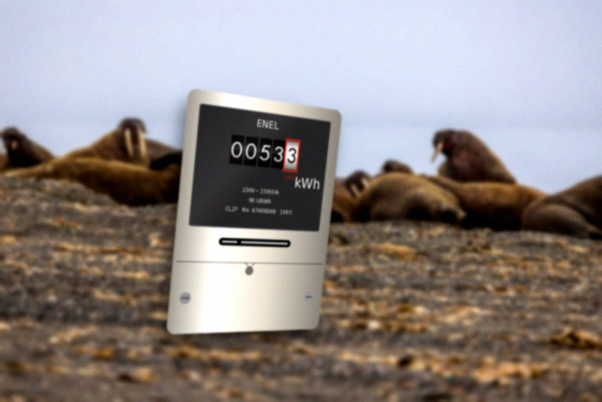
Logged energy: 53.3kWh
